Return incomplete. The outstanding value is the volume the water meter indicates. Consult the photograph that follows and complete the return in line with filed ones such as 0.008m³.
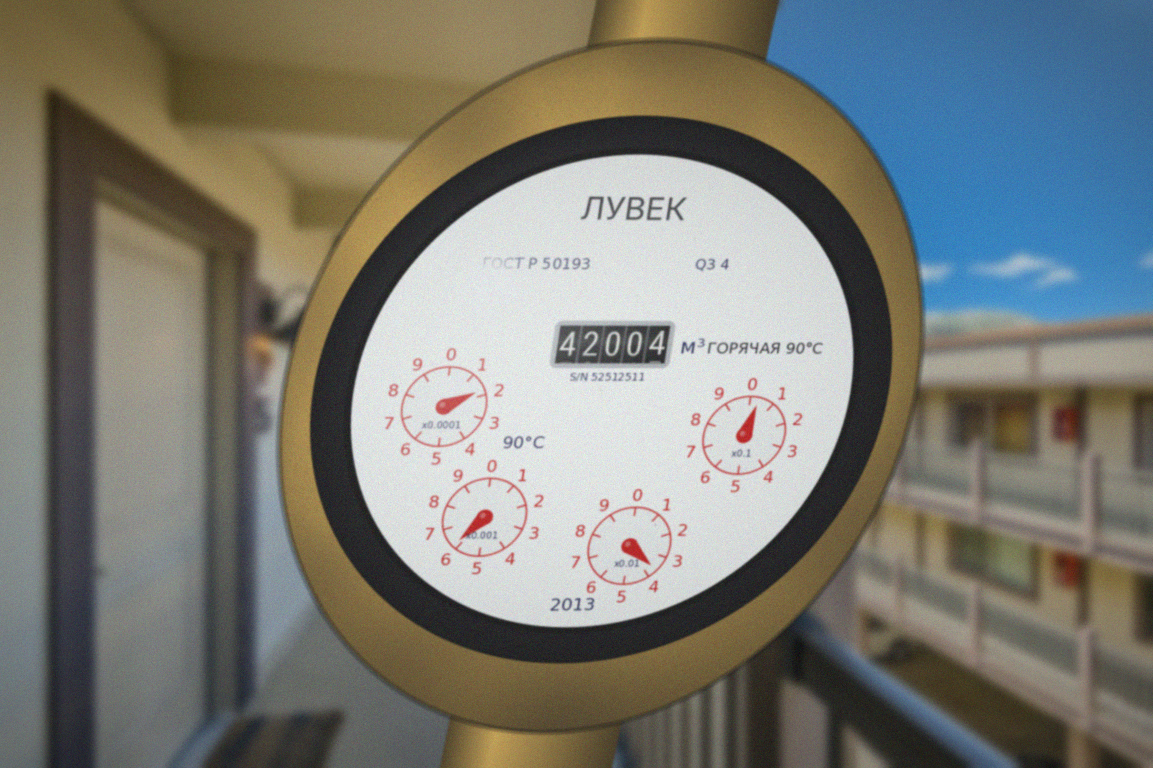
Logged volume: 42004.0361m³
